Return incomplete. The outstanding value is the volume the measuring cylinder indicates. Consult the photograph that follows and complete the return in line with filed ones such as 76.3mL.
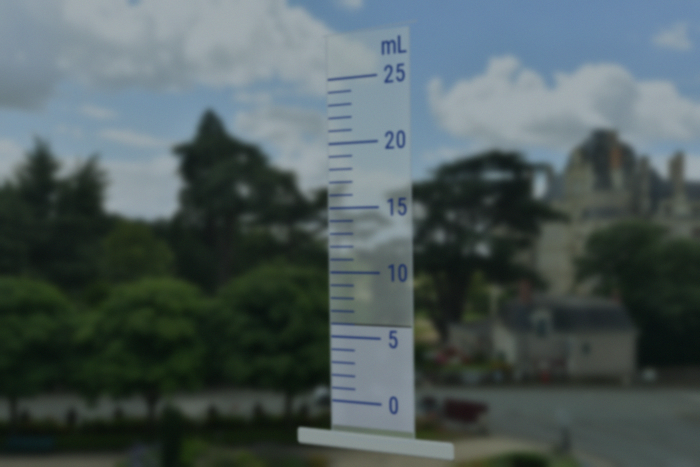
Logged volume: 6mL
